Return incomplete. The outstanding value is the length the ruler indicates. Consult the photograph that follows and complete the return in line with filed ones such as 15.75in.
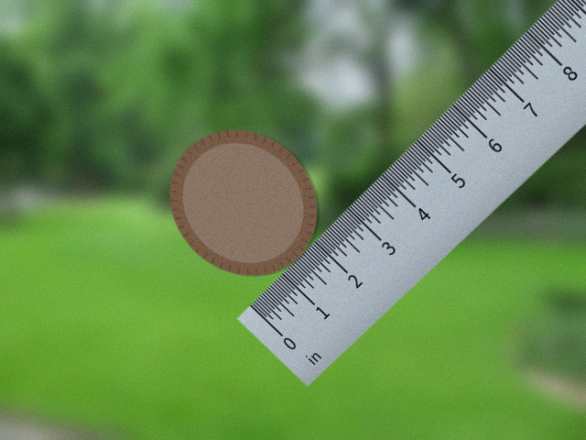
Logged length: 3in
